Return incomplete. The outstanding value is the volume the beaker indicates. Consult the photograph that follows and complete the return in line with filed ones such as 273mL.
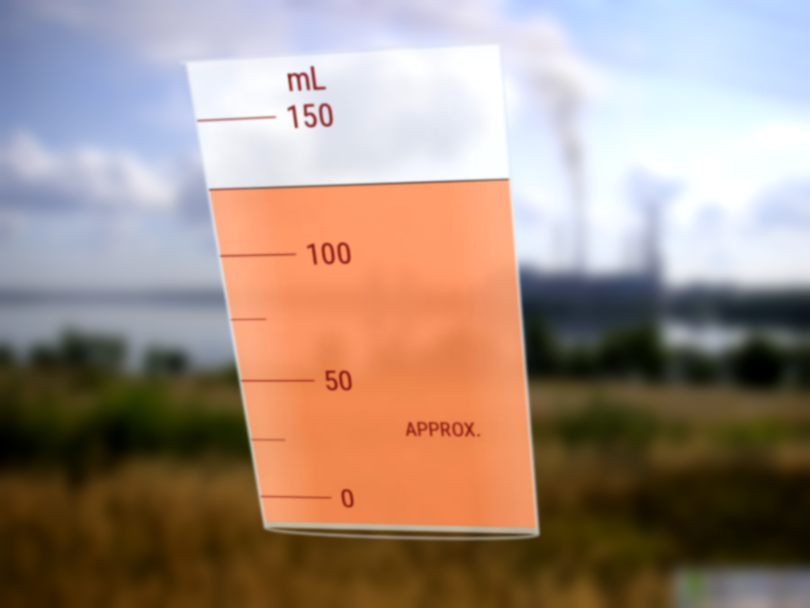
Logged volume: 125mL
